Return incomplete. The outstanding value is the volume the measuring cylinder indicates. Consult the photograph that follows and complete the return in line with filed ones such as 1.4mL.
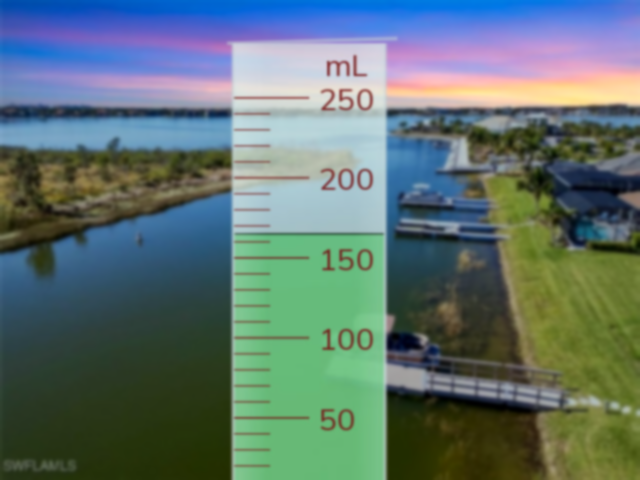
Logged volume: 165mL
